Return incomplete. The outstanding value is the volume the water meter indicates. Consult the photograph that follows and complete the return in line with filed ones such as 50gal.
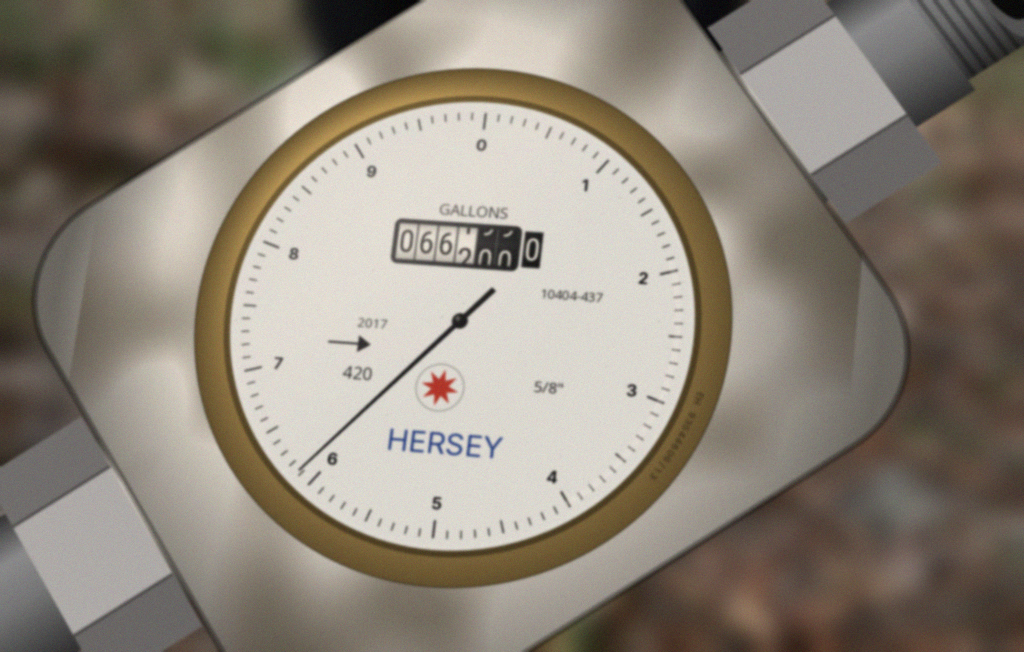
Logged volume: 661996.1gal
